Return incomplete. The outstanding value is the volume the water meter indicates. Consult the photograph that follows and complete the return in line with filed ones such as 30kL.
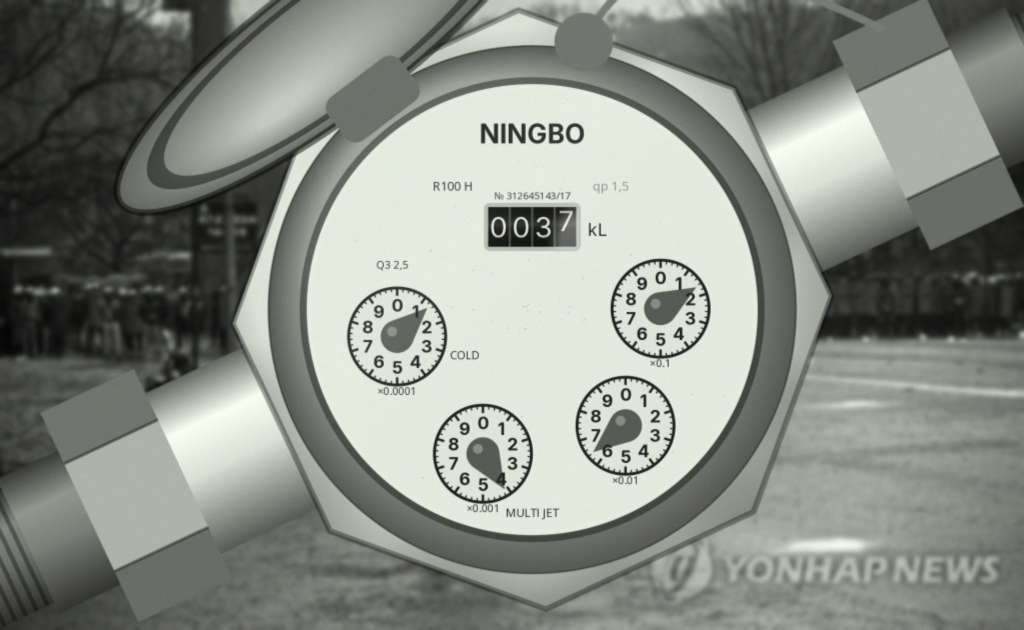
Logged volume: 37.1641kL
